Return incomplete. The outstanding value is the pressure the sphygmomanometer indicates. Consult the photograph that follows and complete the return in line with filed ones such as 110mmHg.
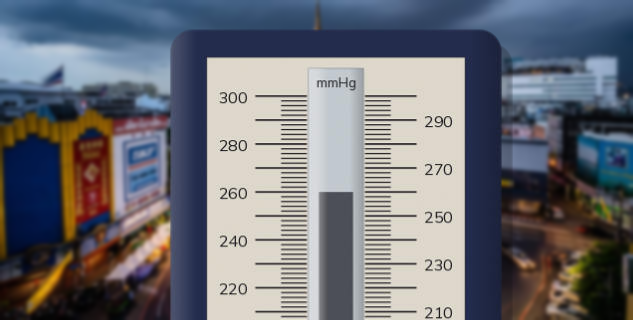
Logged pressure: 260mmHg
